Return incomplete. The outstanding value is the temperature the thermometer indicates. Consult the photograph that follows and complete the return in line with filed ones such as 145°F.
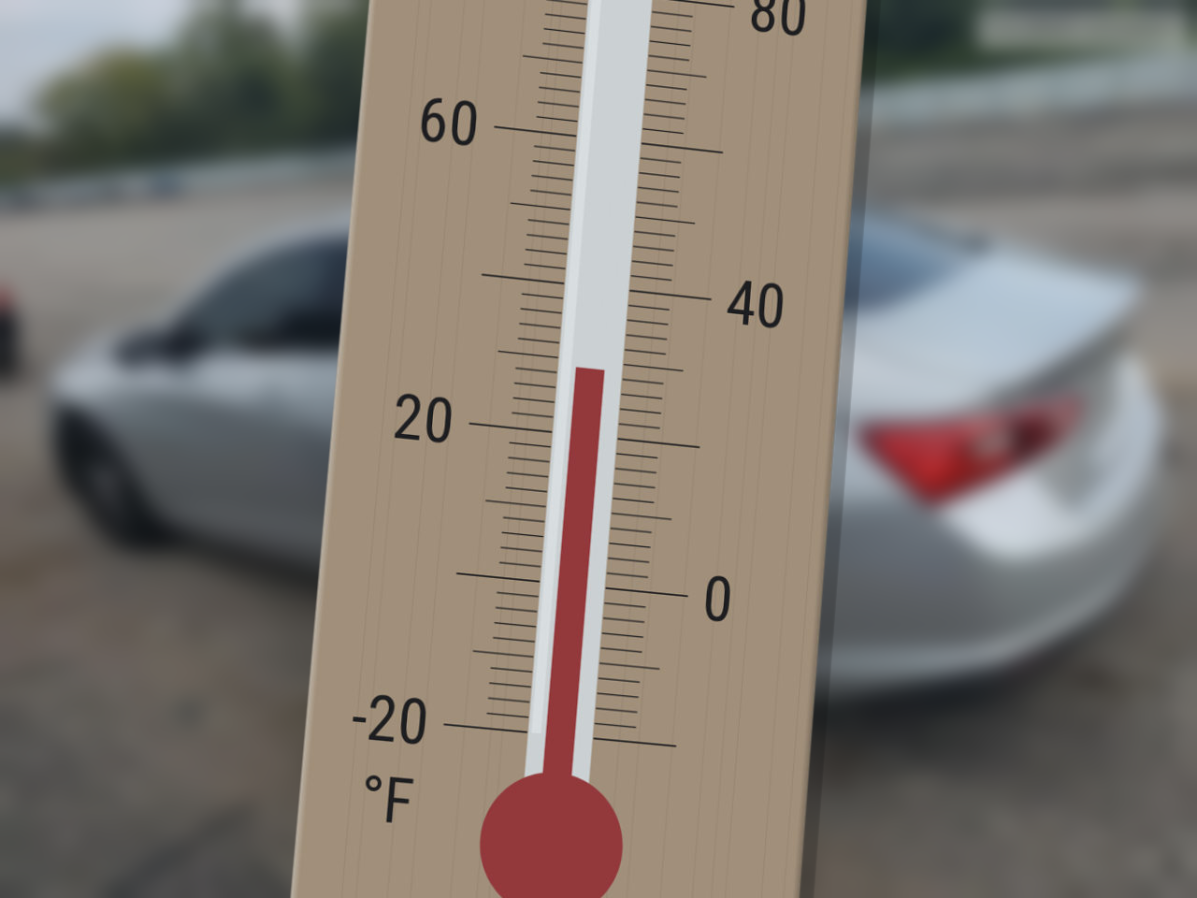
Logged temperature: 29°F
